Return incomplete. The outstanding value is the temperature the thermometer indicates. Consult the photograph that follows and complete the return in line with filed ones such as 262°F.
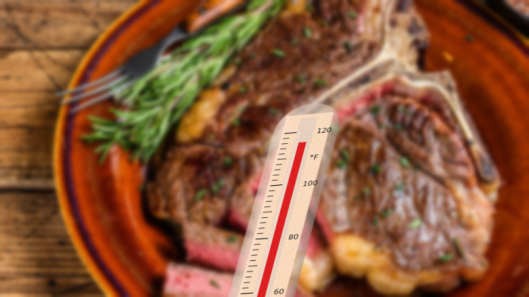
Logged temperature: 116°F
